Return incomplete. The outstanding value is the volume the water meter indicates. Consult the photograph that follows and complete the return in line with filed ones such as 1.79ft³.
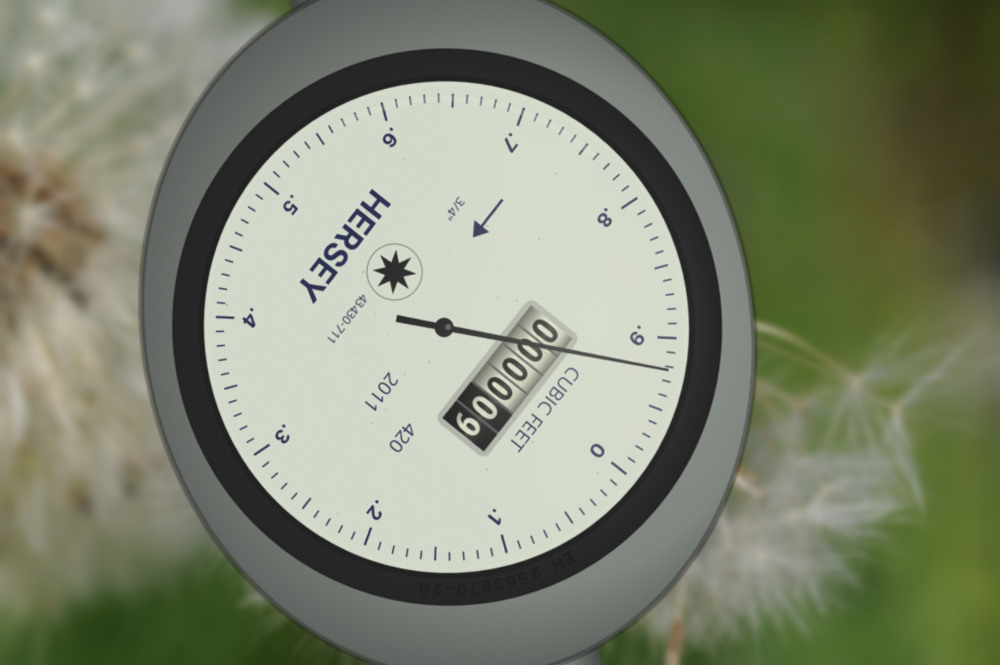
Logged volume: 8.92ft³
